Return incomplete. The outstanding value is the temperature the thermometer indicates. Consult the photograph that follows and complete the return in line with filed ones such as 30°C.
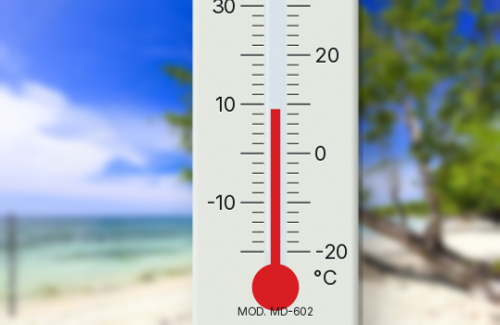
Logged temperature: 9°C
